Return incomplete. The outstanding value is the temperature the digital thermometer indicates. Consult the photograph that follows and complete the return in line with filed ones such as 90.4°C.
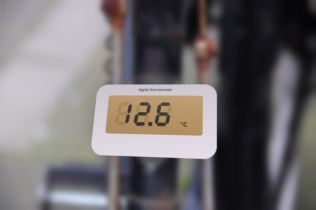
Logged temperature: 12.6°C
